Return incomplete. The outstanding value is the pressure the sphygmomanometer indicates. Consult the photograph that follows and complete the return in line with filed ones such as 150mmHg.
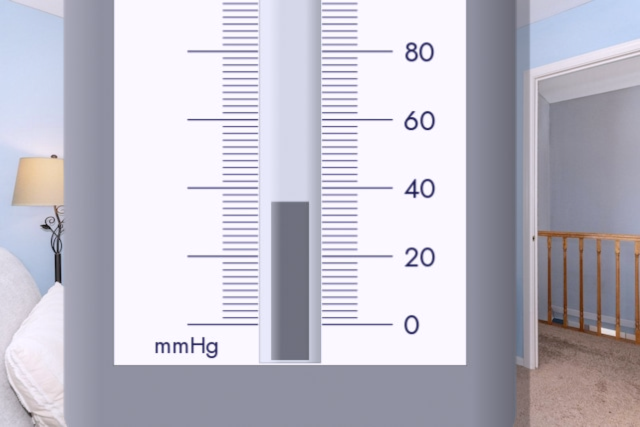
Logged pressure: 36mmHg
